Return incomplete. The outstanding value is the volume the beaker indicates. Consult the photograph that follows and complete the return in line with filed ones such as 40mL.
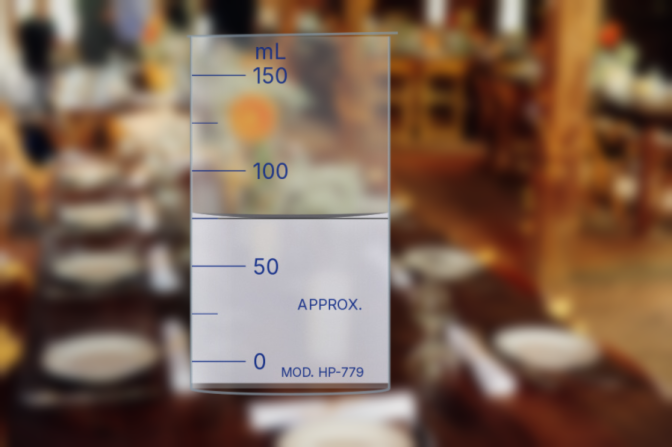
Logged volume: 75mL
